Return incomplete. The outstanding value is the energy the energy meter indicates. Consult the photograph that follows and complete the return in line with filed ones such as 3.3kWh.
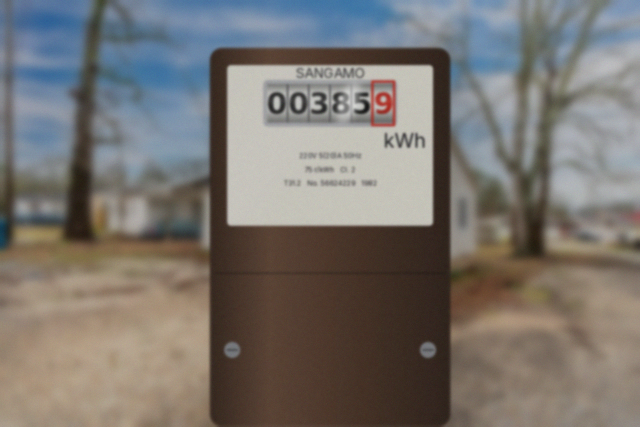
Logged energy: 385.9kWh
